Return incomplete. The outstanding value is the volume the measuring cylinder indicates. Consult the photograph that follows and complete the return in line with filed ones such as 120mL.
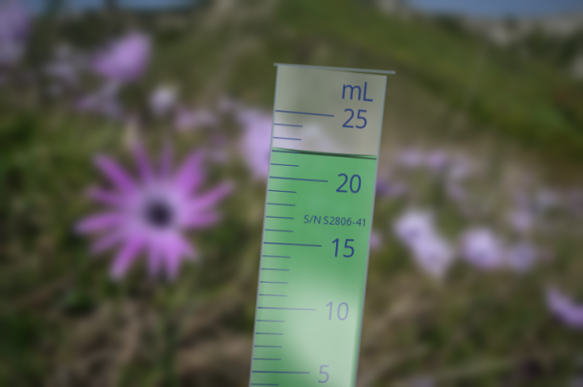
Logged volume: 22mL
